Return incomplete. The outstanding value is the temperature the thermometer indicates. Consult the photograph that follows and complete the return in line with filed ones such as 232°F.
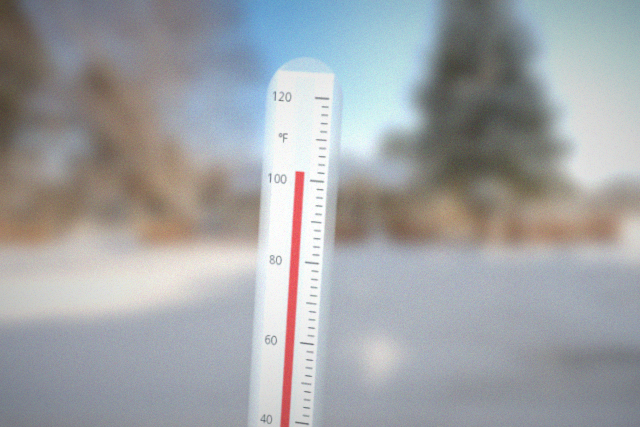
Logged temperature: 102°F
